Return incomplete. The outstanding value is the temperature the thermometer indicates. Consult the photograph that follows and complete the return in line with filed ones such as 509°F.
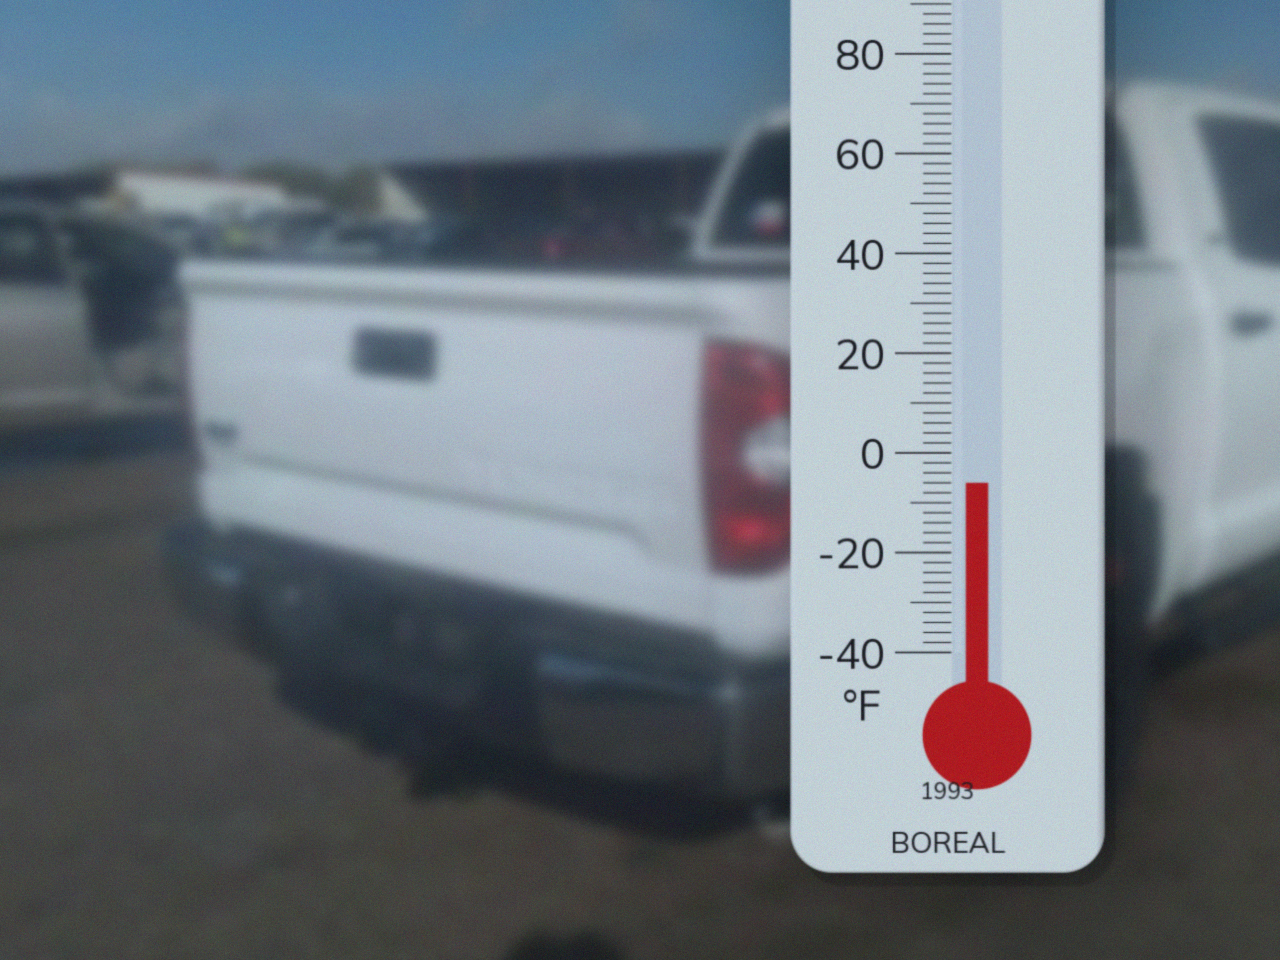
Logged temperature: -6°F
